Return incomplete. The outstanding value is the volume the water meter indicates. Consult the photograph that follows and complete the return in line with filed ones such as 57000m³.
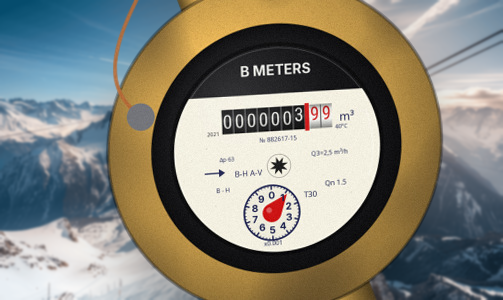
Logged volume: 3.991m³
